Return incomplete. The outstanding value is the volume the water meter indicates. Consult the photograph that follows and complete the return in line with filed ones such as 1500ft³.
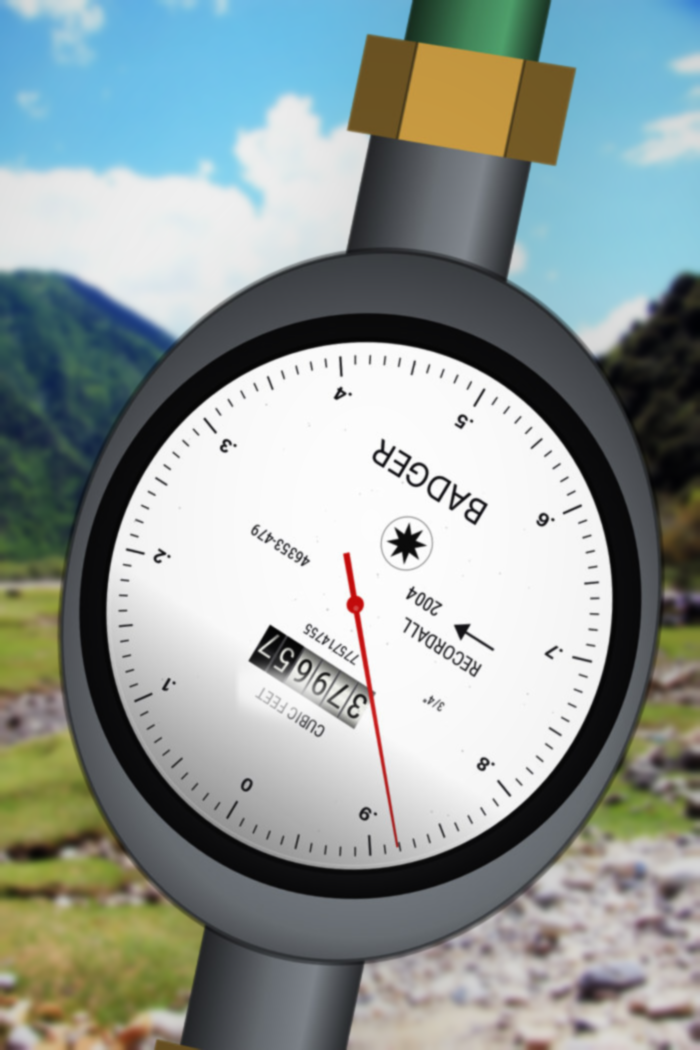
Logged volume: 379656.88ft³
